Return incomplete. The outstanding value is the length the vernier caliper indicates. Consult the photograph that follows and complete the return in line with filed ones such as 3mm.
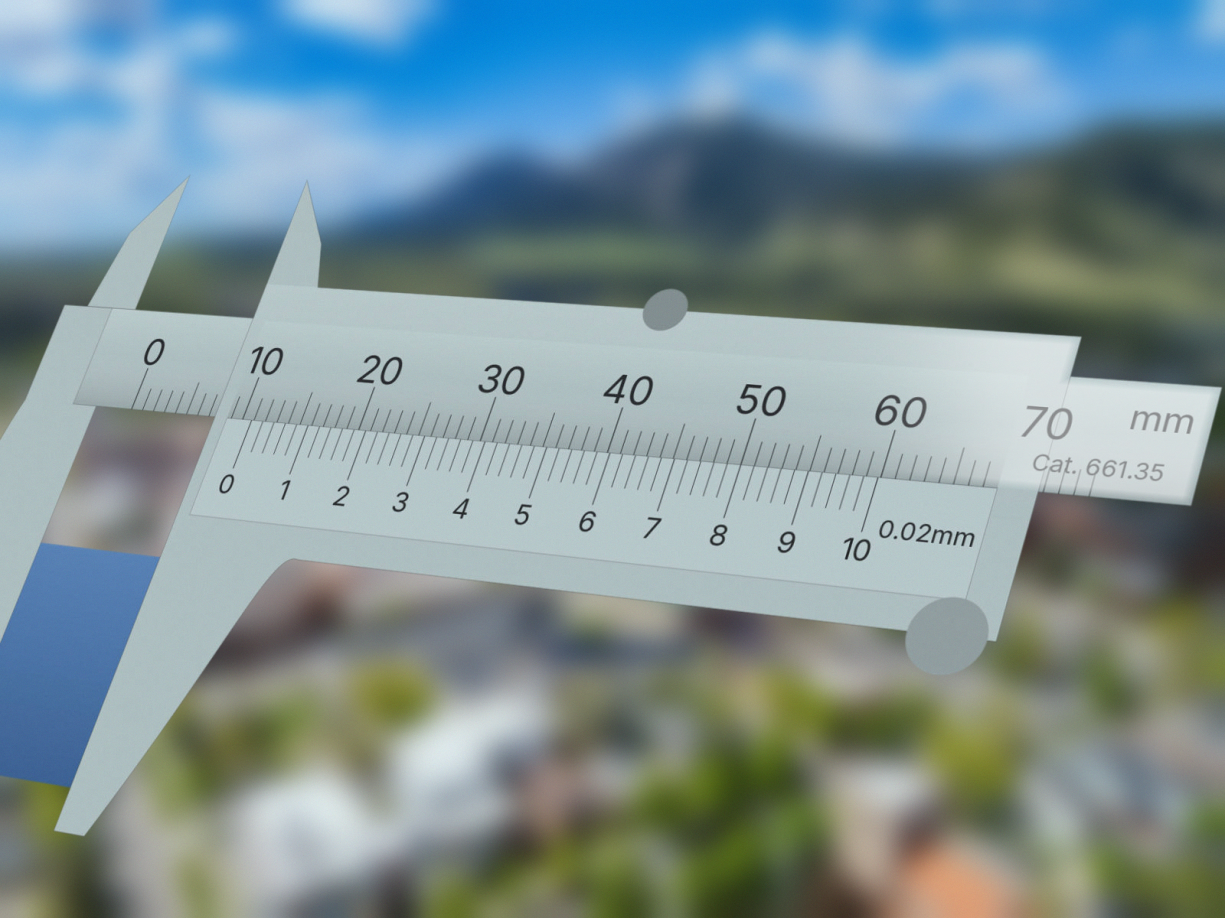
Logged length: 10.8mm
